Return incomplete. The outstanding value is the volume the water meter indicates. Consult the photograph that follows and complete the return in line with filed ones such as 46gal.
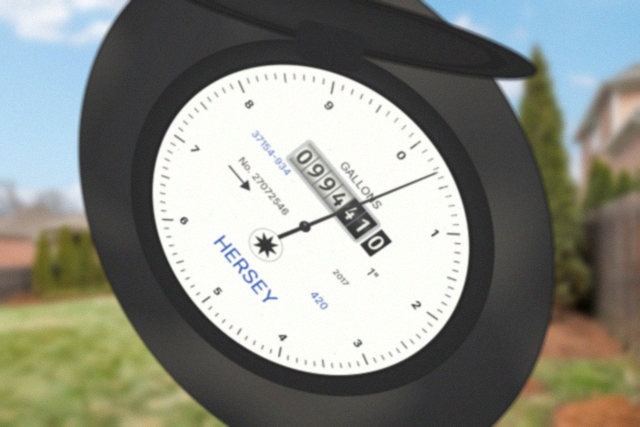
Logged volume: 994410.3gal
